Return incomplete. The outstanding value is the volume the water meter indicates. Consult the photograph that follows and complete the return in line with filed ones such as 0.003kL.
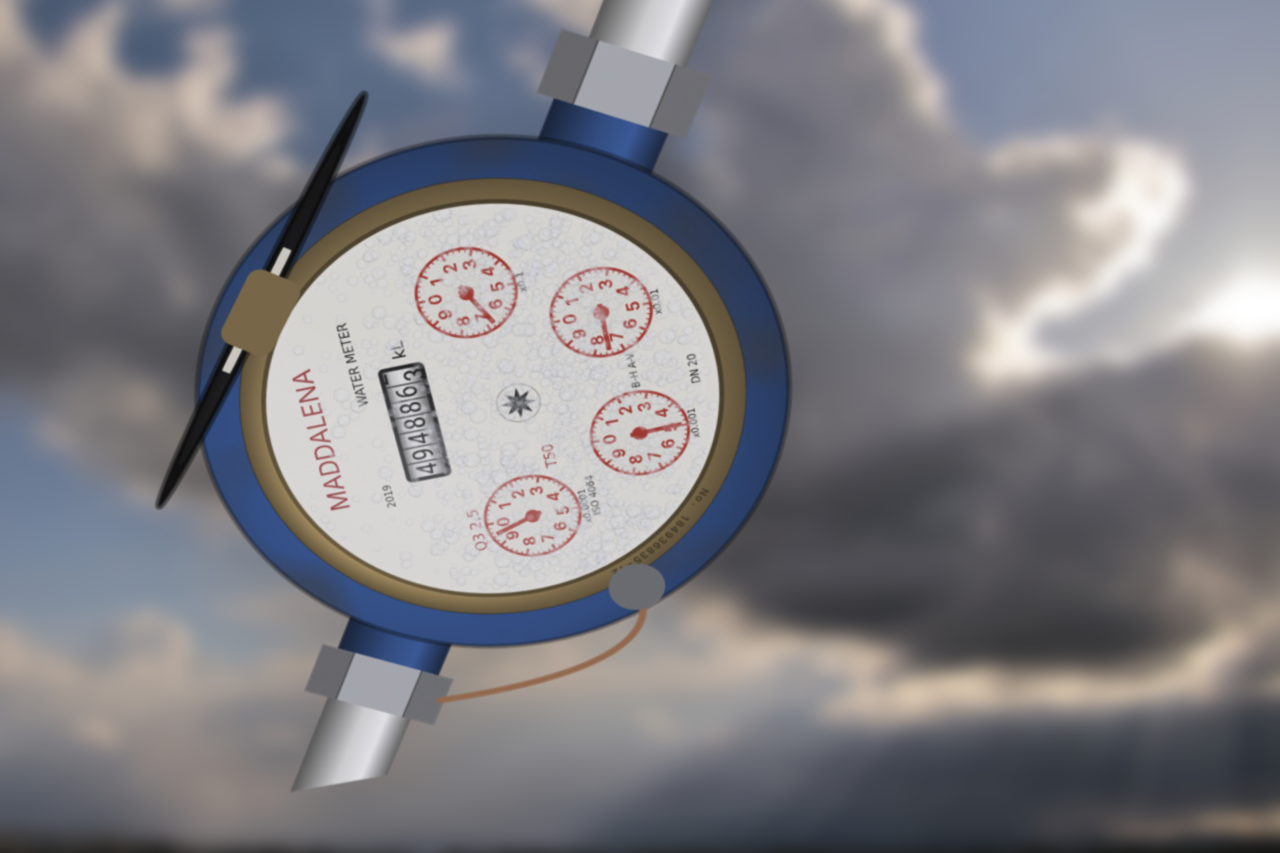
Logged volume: 4948862.6749kL
